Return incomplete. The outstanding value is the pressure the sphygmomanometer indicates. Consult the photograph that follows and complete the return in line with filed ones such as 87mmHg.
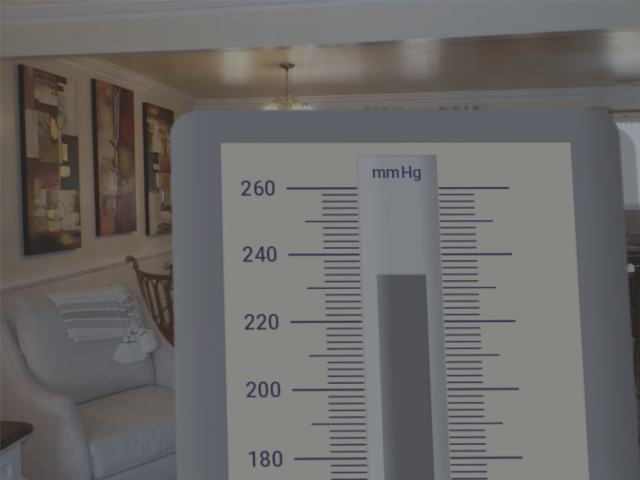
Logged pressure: 234mmHg
